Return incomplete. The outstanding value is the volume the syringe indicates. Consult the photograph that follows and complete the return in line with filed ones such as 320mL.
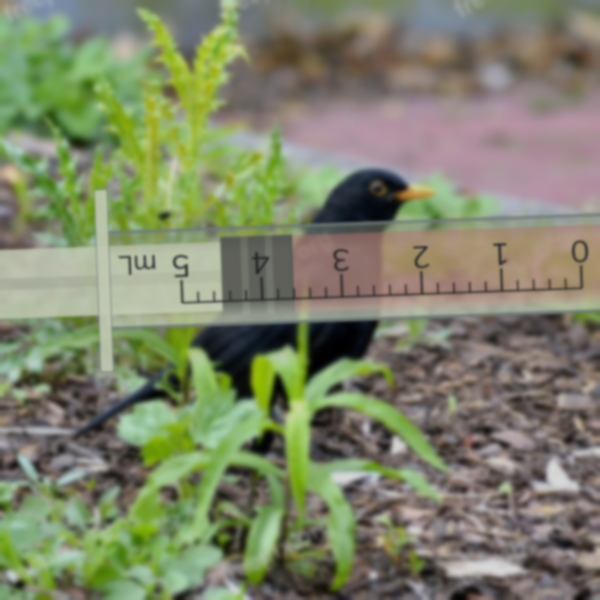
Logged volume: 3.6mL
